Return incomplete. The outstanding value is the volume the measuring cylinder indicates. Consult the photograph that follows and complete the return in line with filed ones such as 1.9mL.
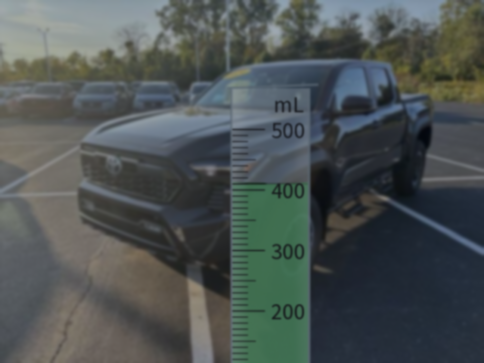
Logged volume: 410mL
